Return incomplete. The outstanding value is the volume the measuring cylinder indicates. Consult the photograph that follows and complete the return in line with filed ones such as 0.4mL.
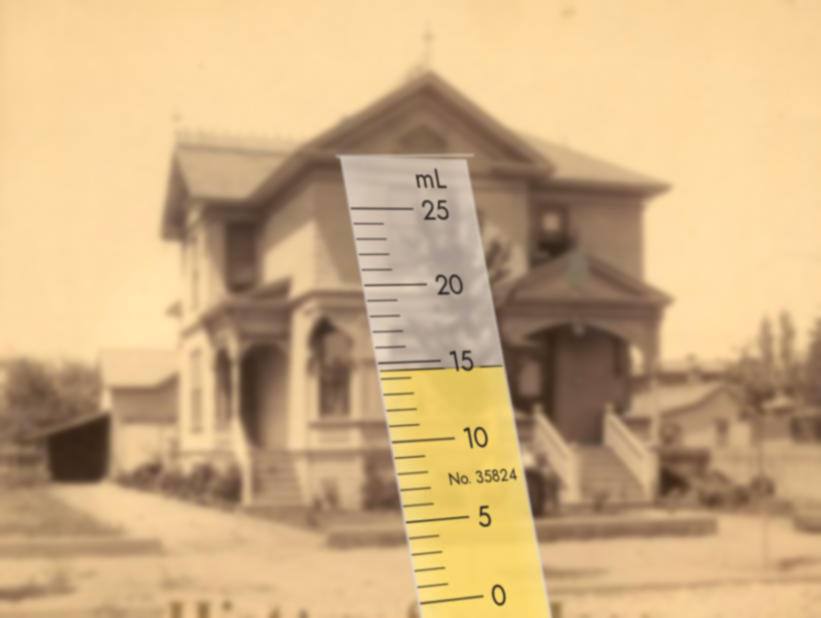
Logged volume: 14.5mL
